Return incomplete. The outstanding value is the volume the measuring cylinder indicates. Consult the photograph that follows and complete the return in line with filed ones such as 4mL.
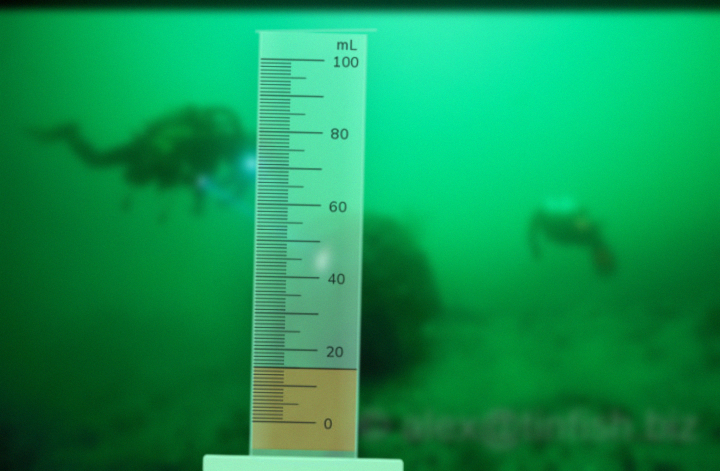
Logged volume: 15mL
